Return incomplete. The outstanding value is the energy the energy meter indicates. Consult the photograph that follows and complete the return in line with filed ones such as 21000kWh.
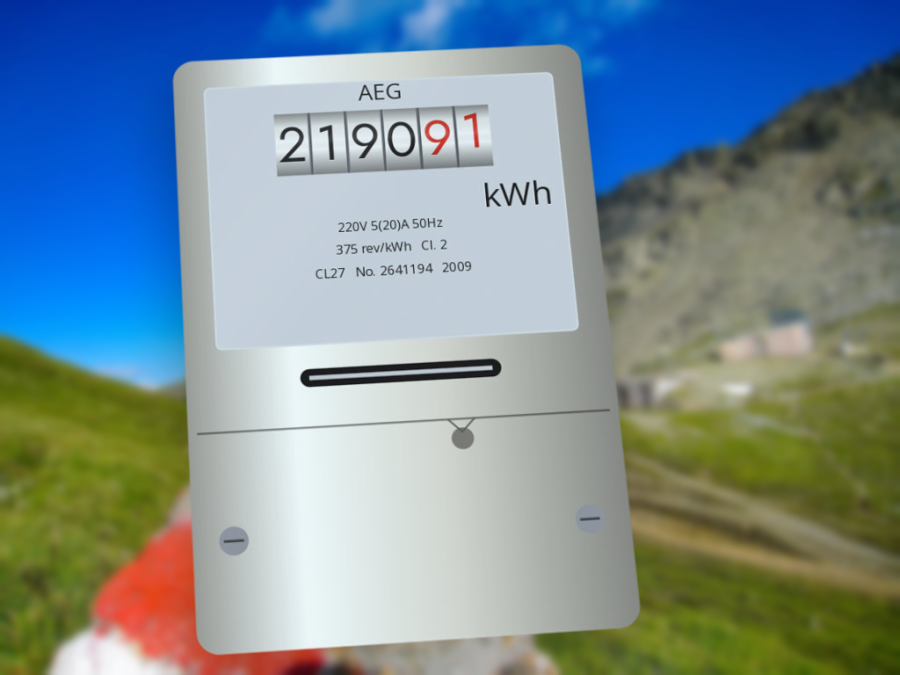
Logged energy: 2190.91kWh
